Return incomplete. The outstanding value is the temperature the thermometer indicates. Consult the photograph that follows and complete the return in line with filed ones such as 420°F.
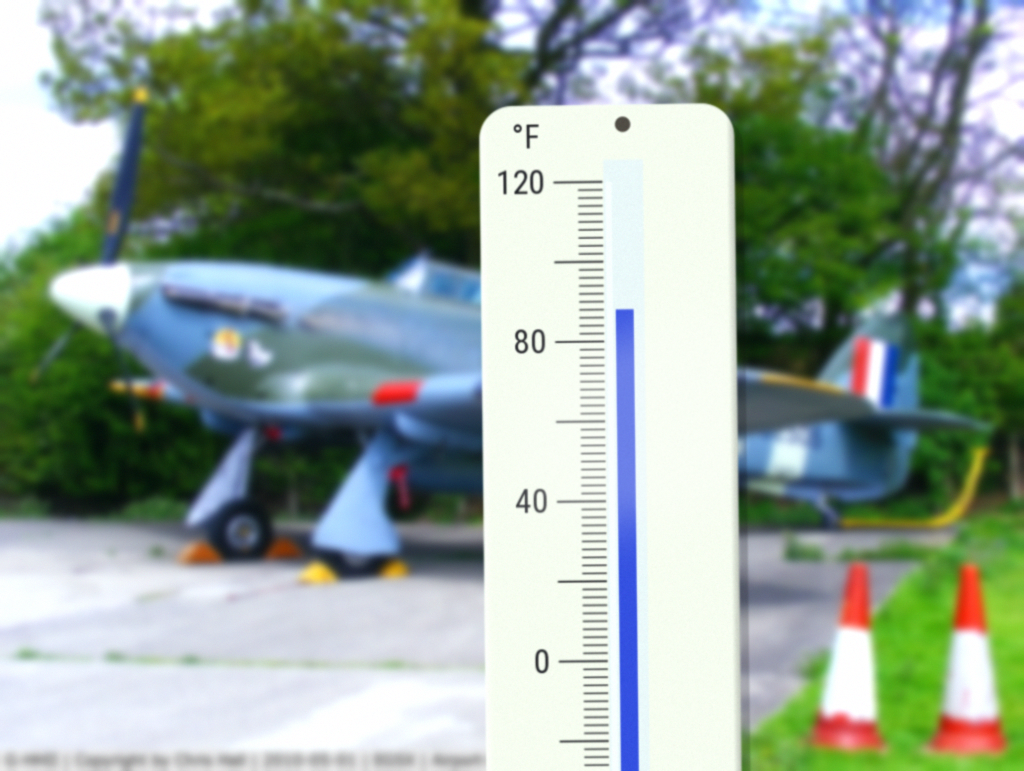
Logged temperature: 88°F
